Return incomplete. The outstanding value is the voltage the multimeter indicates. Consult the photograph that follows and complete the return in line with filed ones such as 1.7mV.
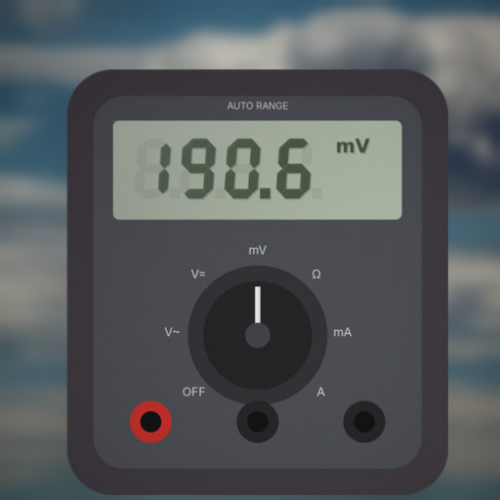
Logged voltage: 190.6mV
